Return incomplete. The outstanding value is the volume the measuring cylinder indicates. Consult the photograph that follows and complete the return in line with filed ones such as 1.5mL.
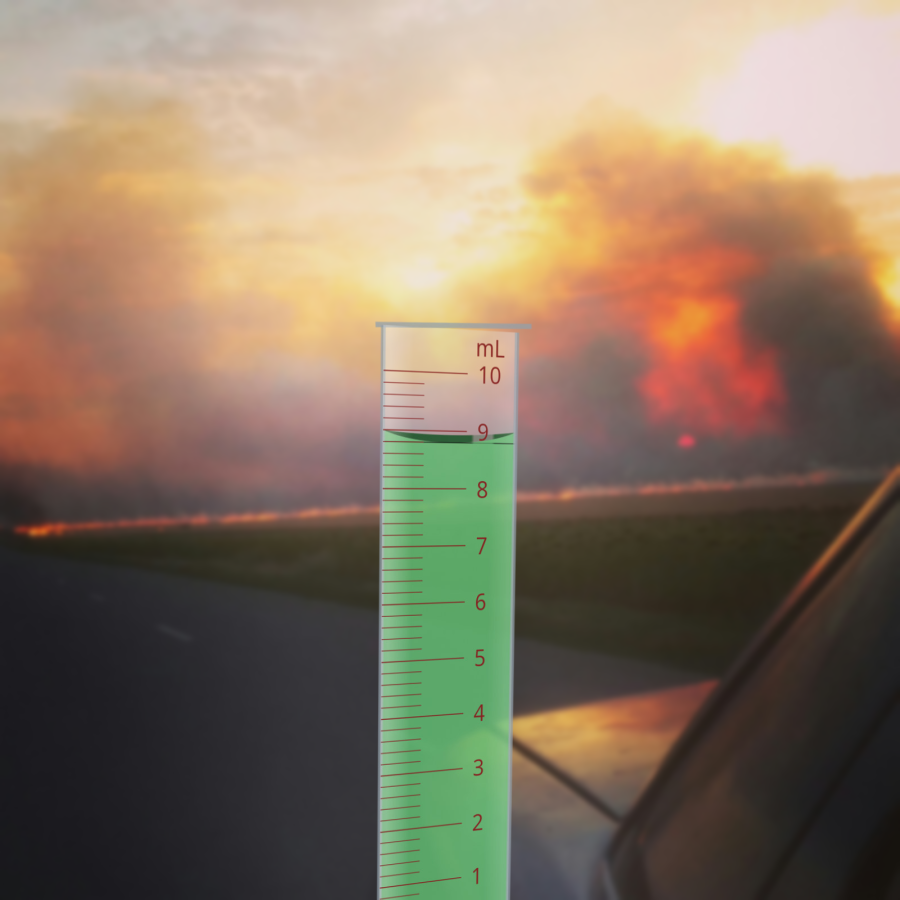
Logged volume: 8.8mL
